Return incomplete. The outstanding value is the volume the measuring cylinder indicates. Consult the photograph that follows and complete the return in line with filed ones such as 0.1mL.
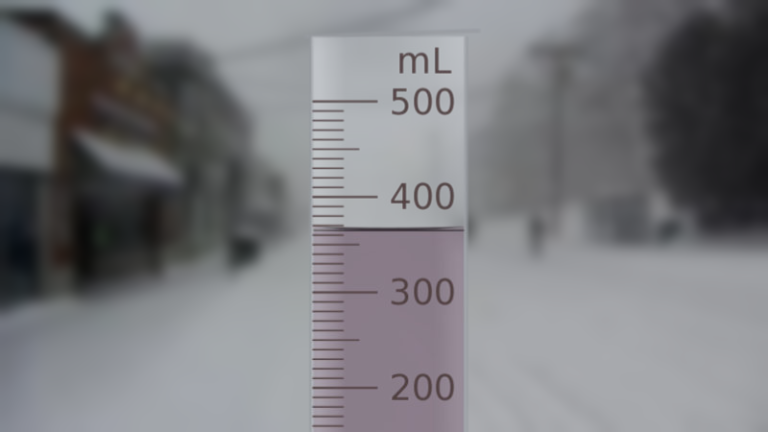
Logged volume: 365mL
